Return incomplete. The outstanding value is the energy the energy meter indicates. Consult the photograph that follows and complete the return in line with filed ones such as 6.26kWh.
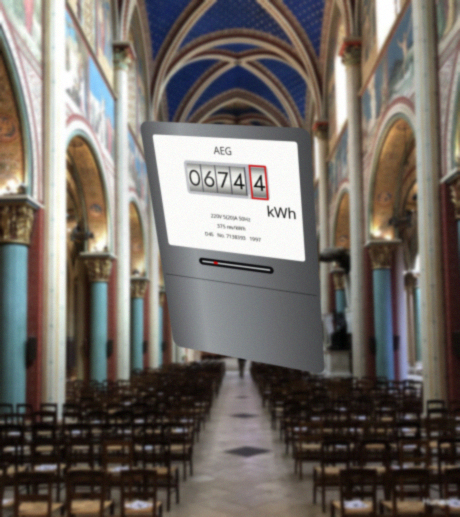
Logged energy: 674.4kWh
